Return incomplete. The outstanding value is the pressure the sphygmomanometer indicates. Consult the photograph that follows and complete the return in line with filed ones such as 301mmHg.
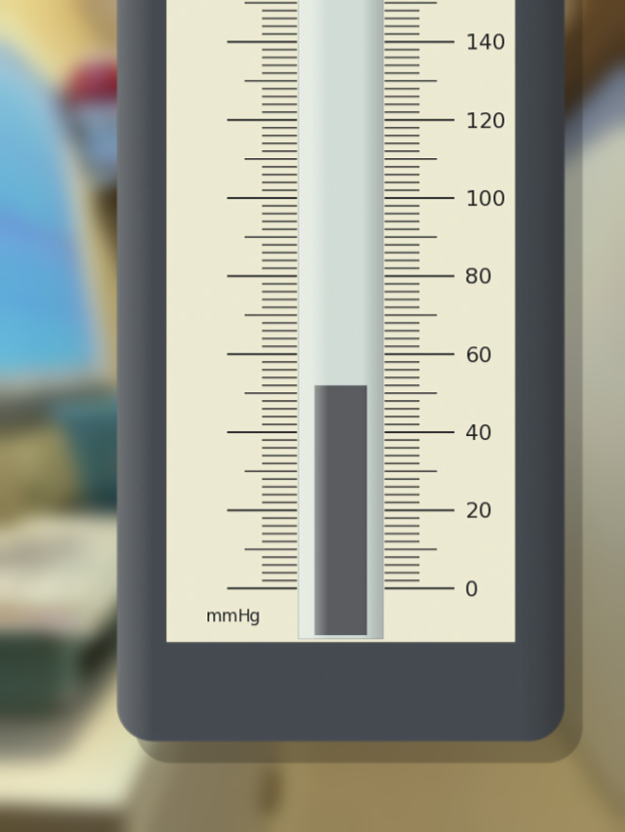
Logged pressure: 52mmHg
